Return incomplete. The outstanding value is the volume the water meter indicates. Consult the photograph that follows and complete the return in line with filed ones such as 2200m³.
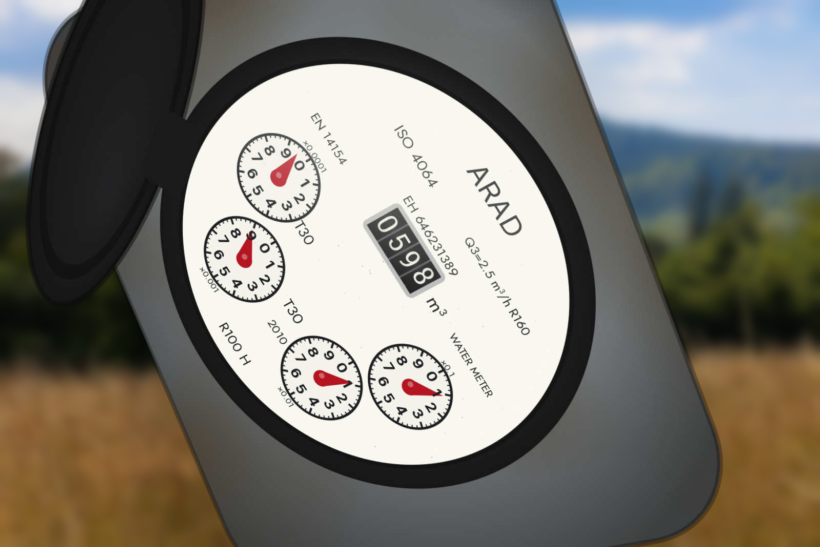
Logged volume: 598.1089m³
